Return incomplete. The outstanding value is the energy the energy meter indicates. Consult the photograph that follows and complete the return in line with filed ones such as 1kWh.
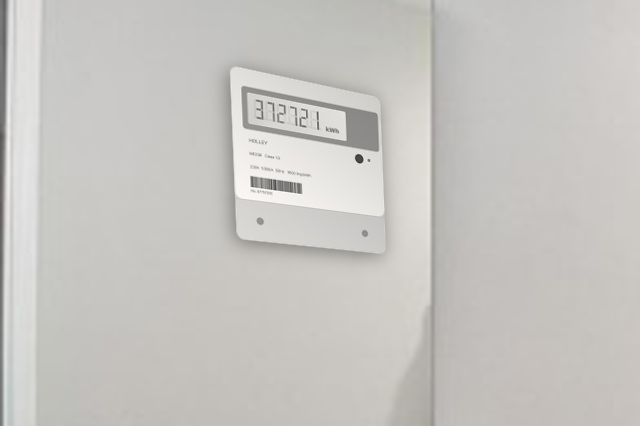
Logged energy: 372721kWh
